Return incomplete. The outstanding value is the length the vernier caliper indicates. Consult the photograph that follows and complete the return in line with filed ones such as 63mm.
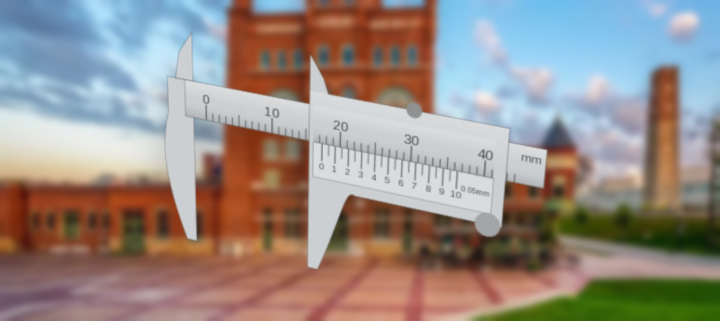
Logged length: 17.4mm
